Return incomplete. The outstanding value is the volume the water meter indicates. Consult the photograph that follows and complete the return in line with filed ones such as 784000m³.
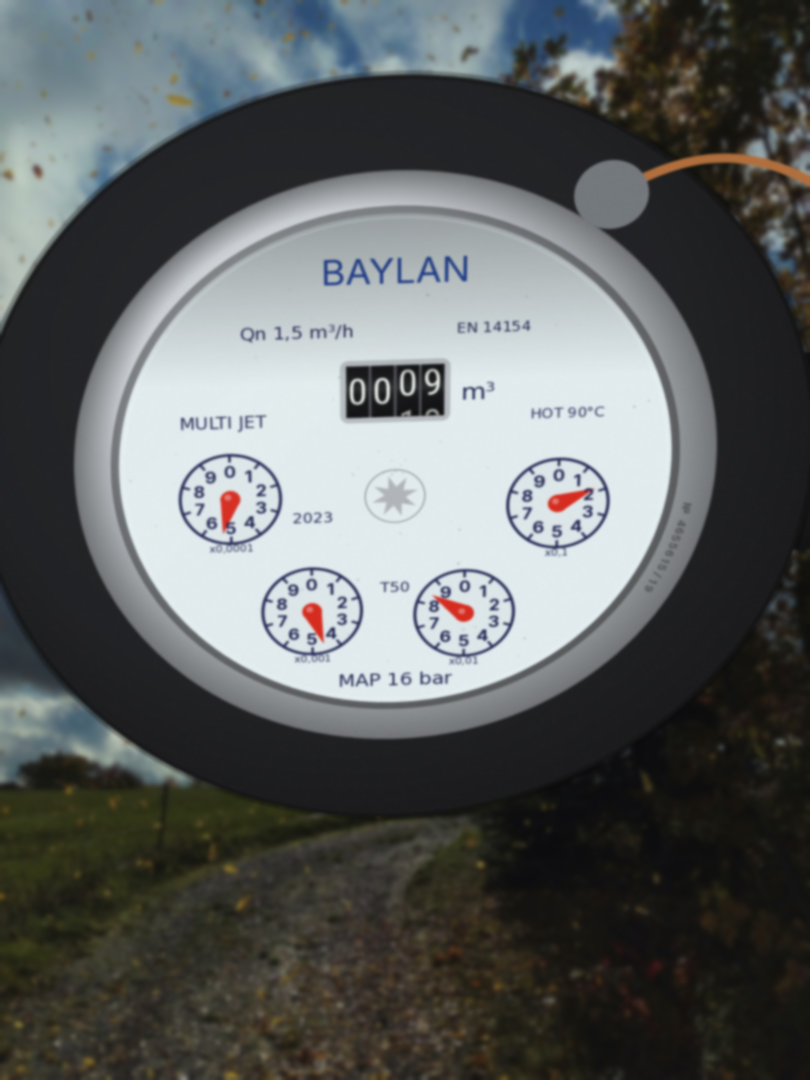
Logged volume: 9.1845m³
